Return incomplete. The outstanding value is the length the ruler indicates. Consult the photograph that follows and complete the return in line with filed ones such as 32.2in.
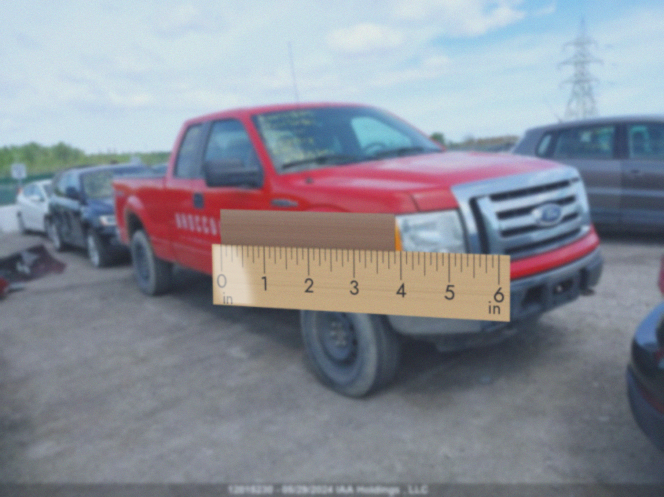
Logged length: 3.875in
